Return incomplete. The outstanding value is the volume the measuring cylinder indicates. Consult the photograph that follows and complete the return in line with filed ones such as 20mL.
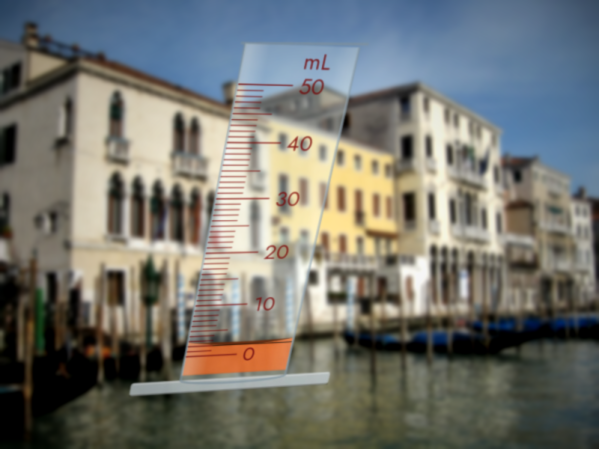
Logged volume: 2mL
